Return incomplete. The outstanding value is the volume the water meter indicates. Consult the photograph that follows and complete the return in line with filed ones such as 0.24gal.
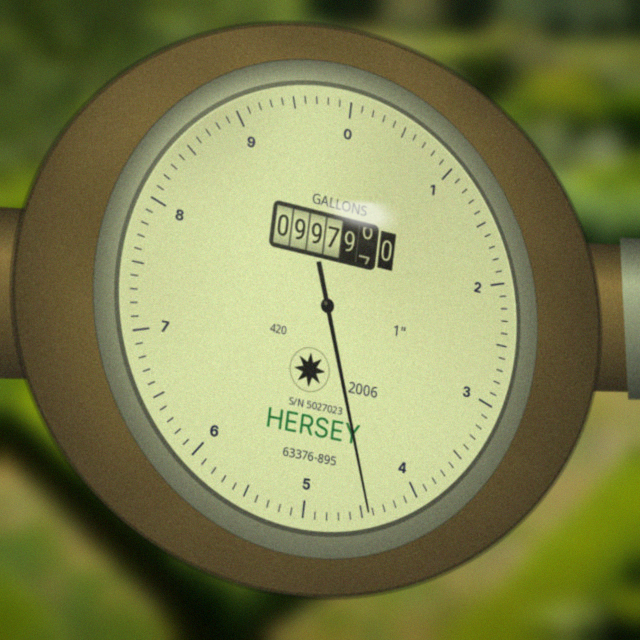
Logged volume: 997964.4gal
